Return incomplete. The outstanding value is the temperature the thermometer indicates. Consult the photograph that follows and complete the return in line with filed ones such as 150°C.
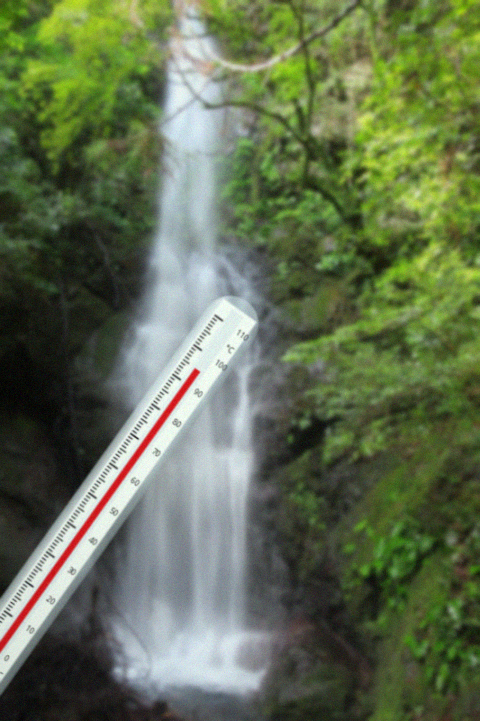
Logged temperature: 95°C
